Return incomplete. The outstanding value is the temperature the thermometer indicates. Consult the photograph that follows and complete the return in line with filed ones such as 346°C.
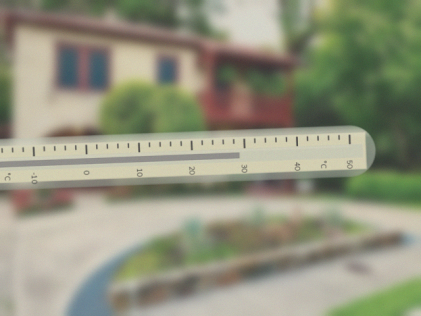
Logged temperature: 29°C
